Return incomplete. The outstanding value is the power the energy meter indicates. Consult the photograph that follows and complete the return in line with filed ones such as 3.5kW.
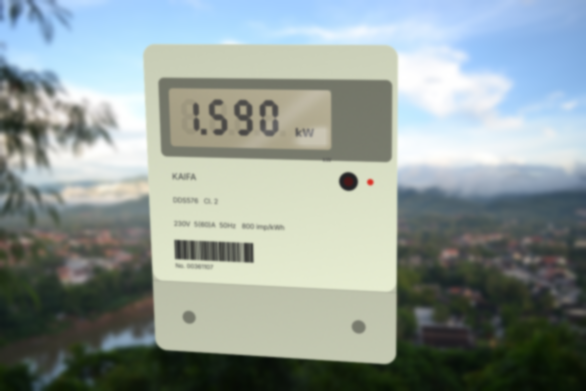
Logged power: 1.590kW
